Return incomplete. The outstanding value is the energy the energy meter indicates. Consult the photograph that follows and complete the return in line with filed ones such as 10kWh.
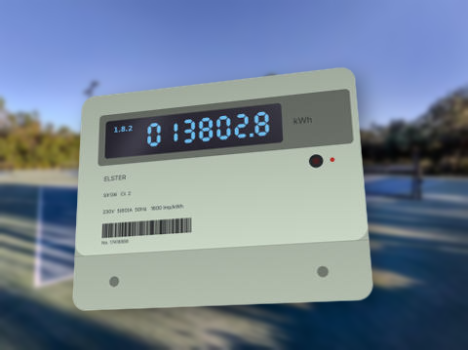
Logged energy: 13802.8kWh
